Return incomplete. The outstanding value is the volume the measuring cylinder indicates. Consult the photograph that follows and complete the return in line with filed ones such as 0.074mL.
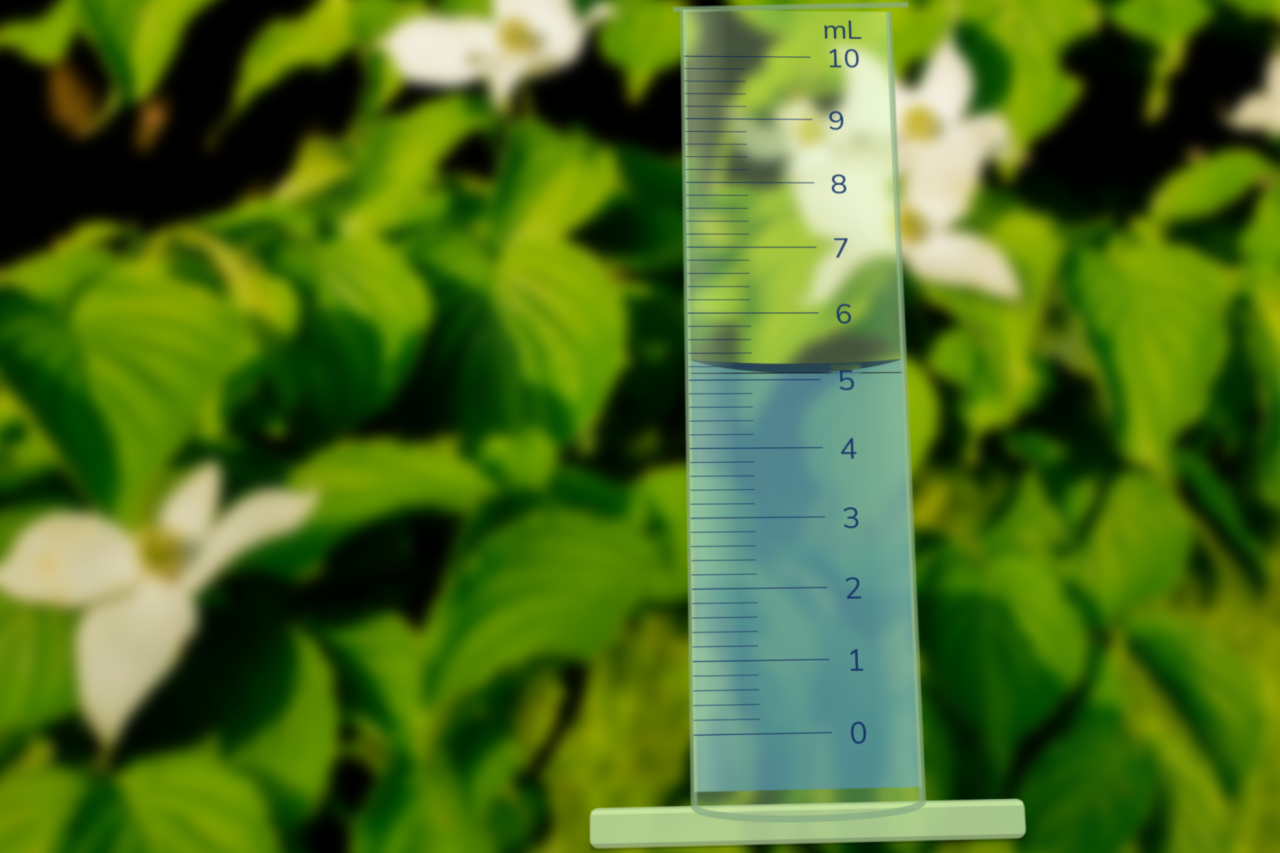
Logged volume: 5.1mL
